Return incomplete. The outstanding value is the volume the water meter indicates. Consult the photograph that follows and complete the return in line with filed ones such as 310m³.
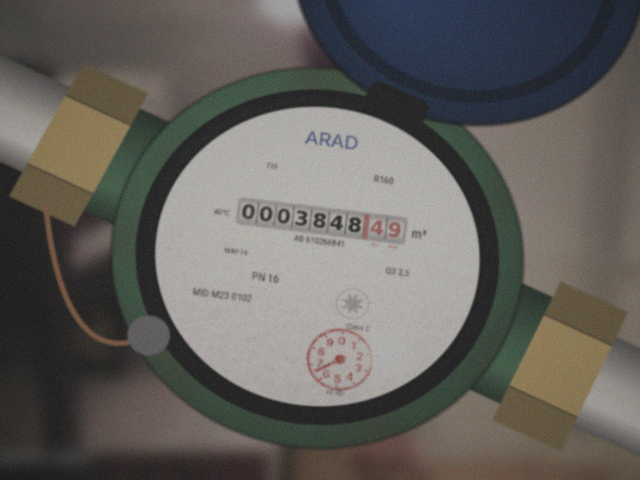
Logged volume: 3848.496m³
